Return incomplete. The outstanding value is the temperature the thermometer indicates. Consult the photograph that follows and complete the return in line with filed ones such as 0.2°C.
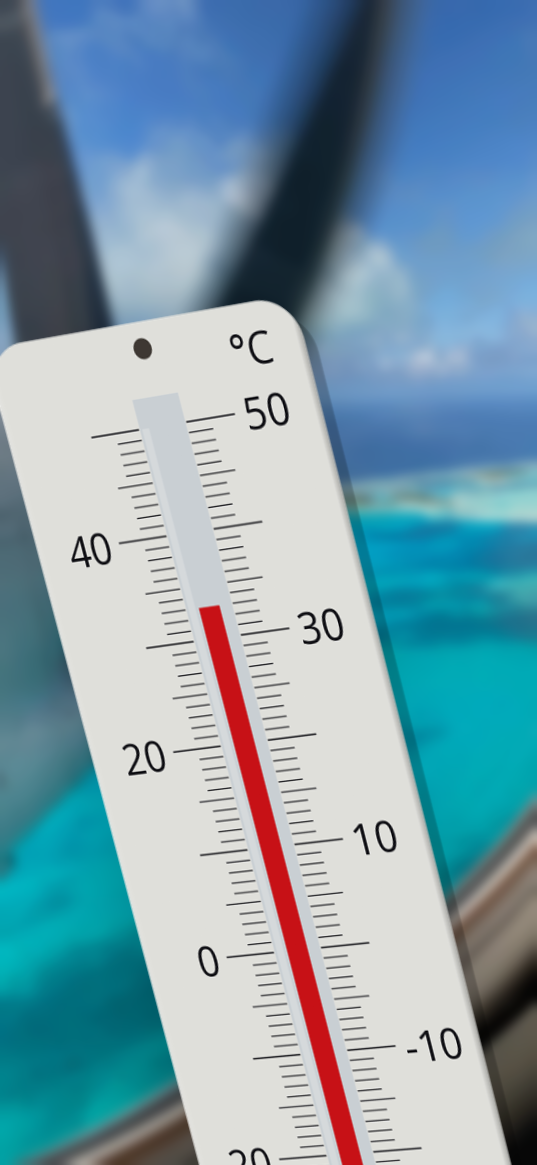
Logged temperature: 33°C
